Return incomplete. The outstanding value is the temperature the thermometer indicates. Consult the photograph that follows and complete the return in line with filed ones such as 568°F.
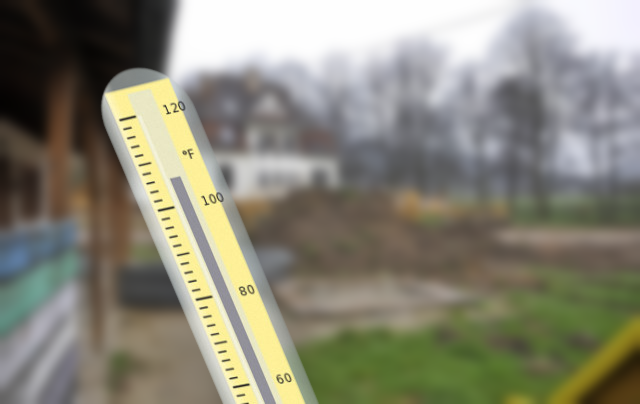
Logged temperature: 106°F
